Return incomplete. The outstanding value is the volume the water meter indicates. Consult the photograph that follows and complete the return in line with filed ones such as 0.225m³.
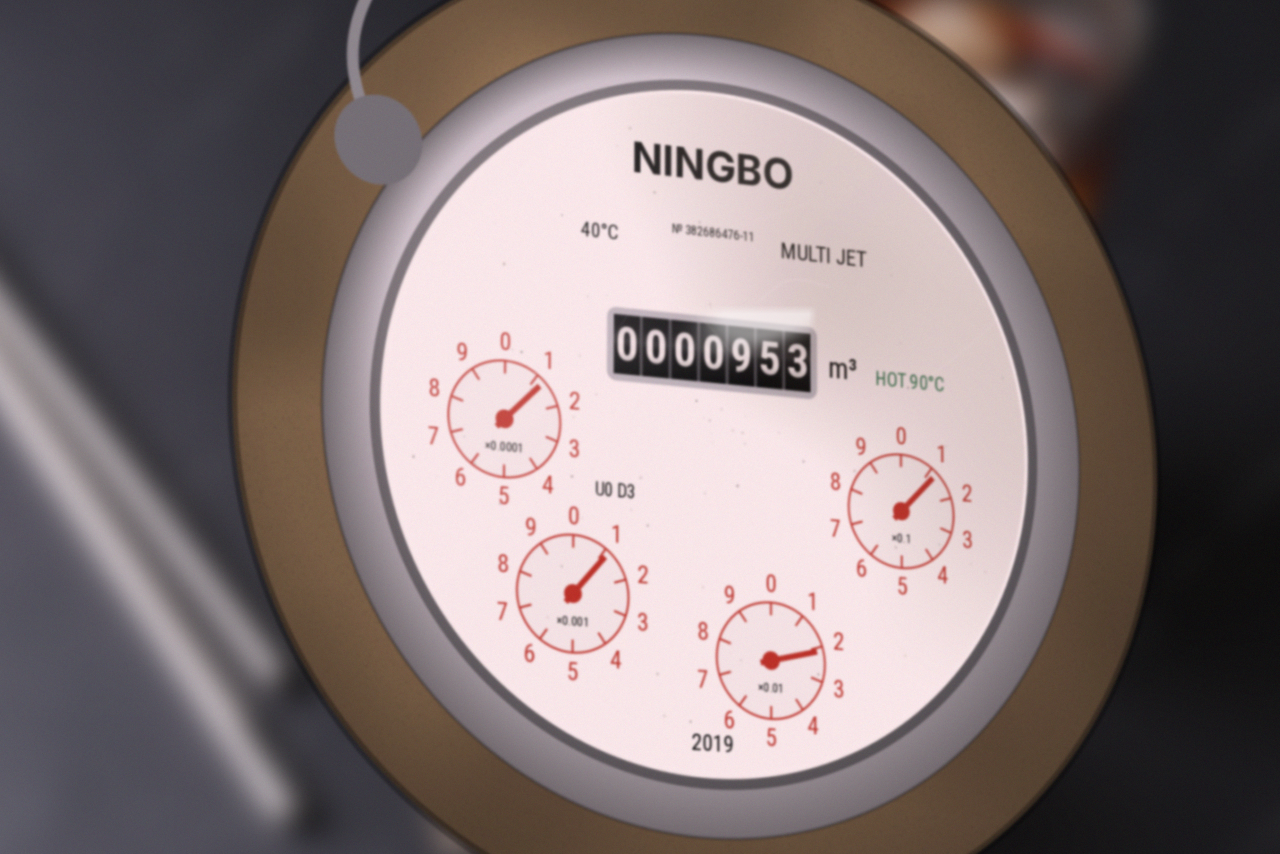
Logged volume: 953.1211m³
